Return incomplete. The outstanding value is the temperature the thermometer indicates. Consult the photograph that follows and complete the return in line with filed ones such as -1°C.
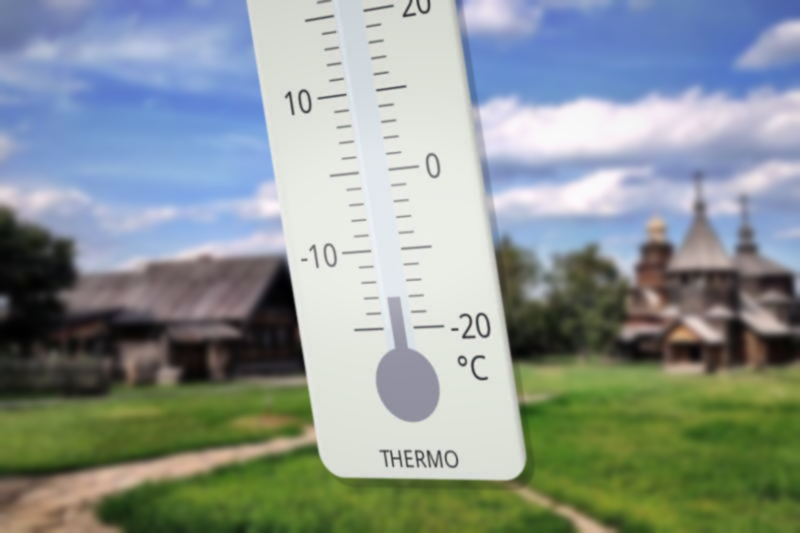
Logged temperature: -16°C
